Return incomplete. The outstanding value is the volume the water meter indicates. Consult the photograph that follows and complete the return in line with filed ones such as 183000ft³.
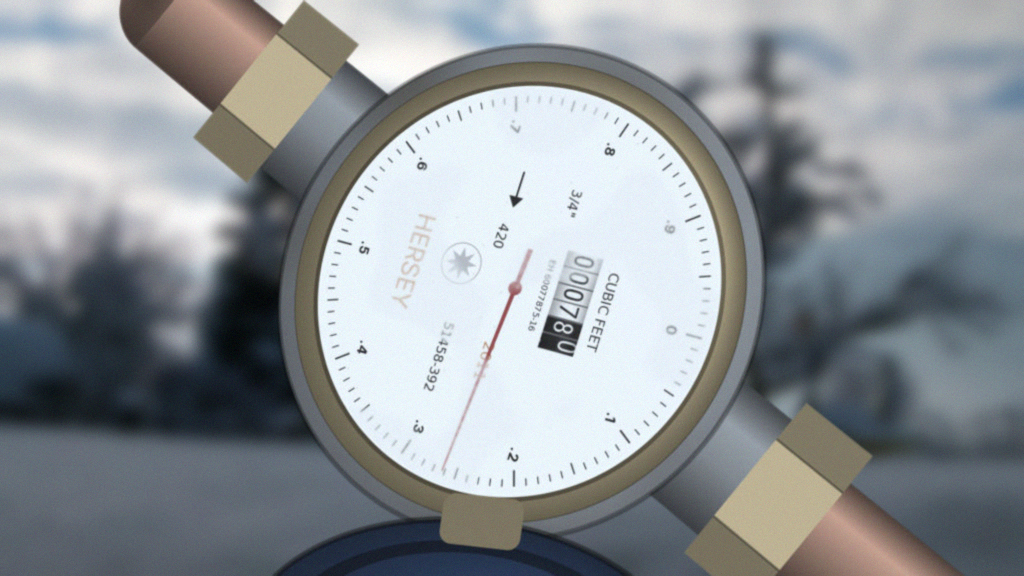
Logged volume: 780.26ft³
